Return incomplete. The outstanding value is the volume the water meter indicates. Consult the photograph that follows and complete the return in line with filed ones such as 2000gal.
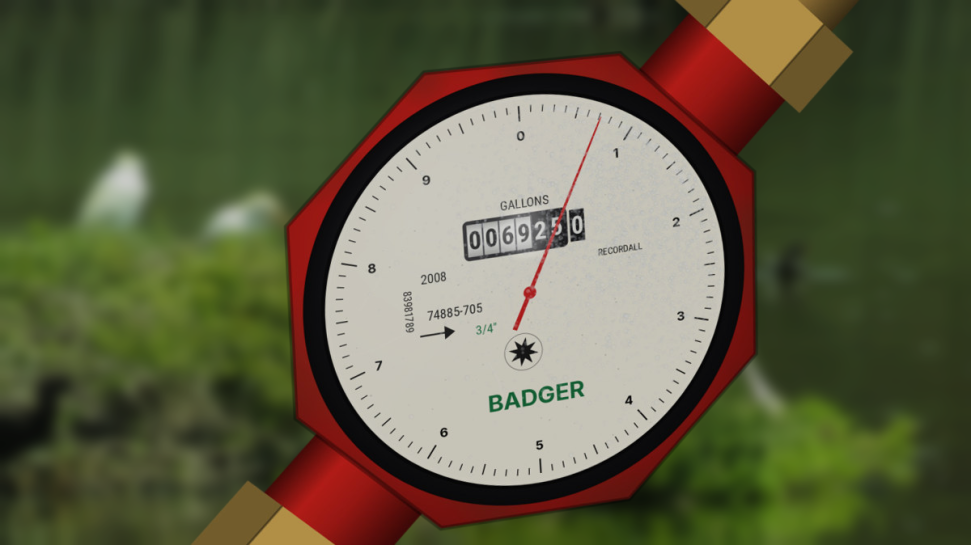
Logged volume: 69250.7gal
